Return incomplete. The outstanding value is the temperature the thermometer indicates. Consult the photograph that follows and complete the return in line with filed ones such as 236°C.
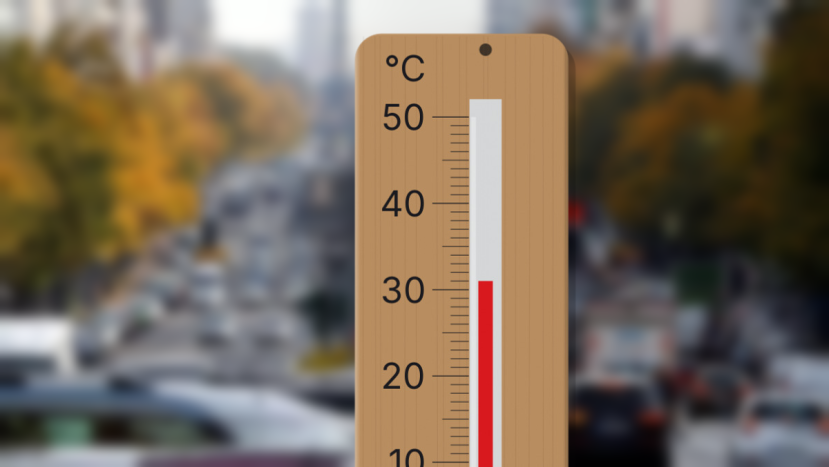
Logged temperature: 31°C
